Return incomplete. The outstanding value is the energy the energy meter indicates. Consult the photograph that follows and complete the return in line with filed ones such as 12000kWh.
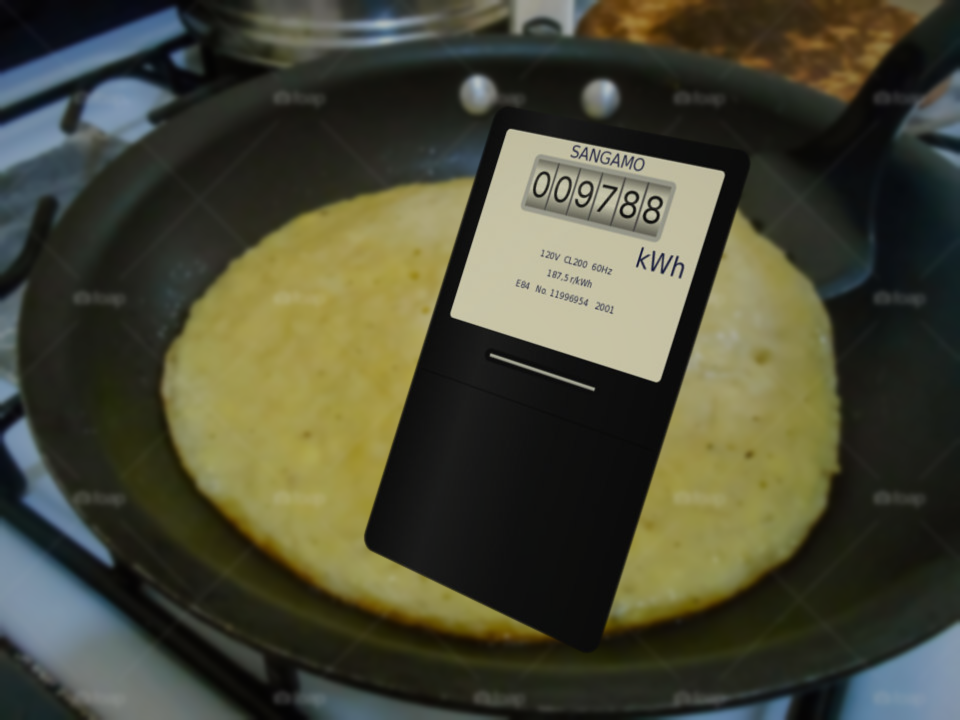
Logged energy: 9788kWh
